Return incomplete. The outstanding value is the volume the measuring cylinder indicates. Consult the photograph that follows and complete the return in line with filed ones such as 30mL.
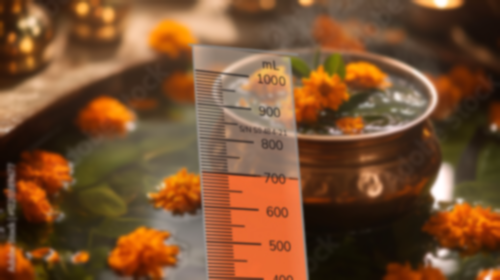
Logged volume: 700mL
